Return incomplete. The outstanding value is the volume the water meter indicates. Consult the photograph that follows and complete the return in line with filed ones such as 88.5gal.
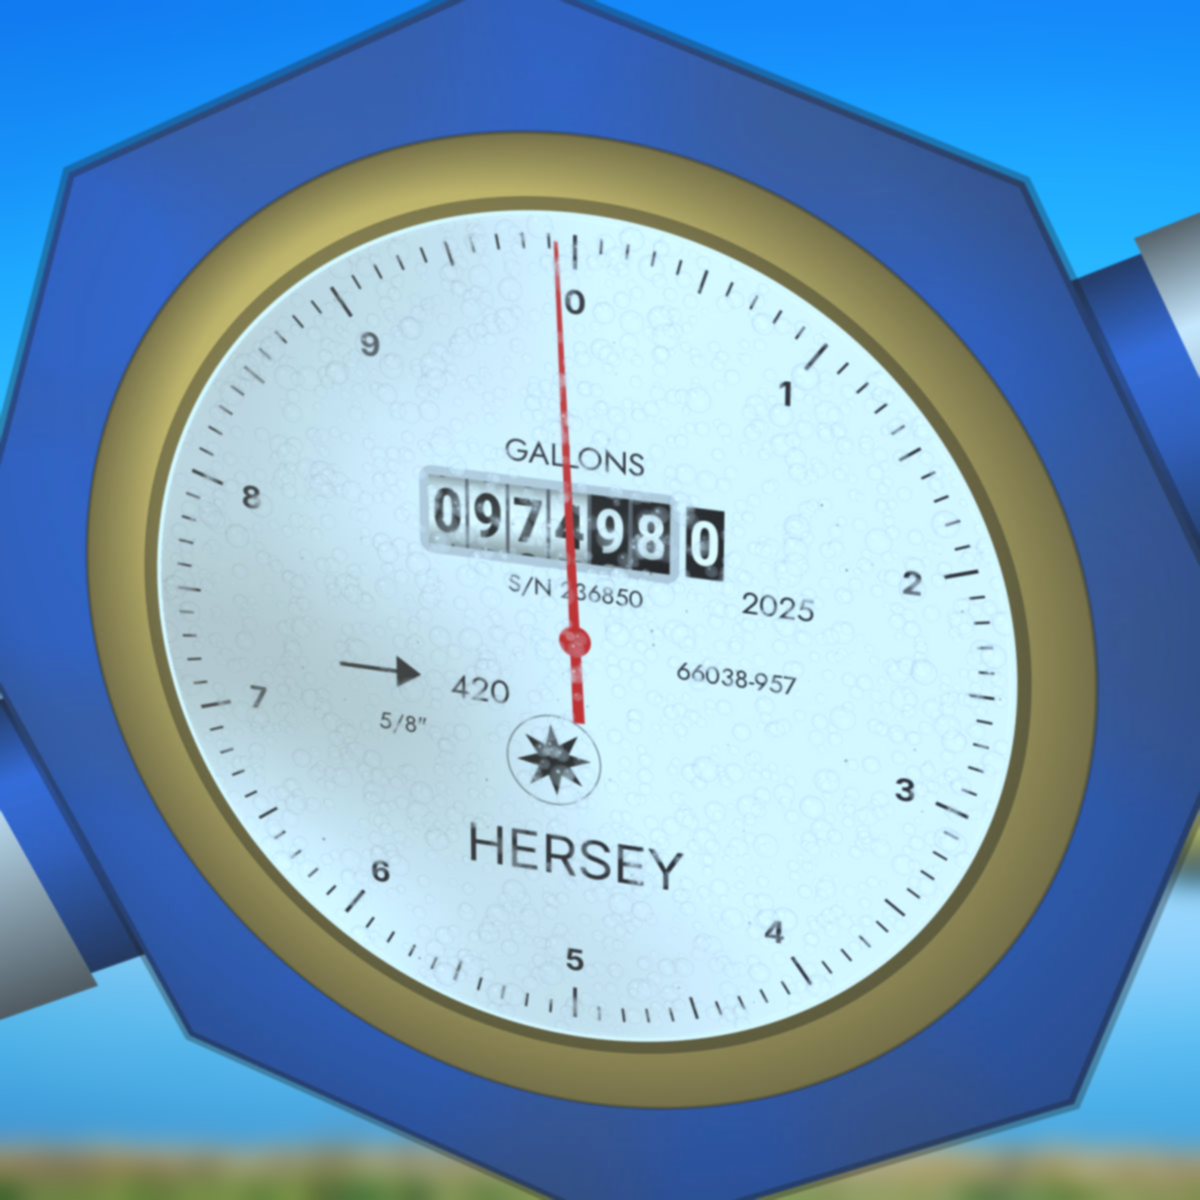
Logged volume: 974979.9gal
